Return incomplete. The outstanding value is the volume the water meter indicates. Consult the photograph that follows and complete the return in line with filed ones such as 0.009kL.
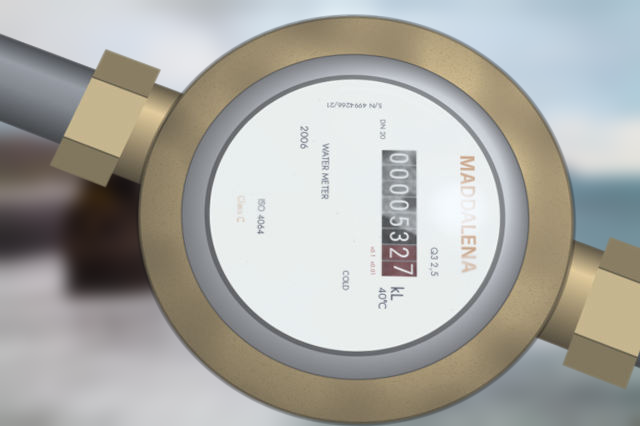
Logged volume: 53.27kL
